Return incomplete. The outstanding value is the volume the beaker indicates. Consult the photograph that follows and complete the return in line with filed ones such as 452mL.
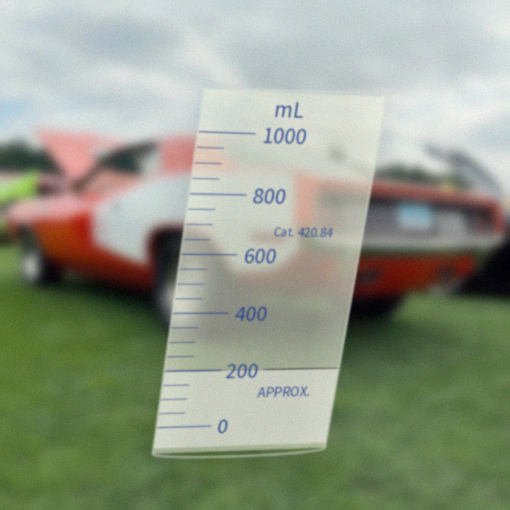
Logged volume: 200mL
